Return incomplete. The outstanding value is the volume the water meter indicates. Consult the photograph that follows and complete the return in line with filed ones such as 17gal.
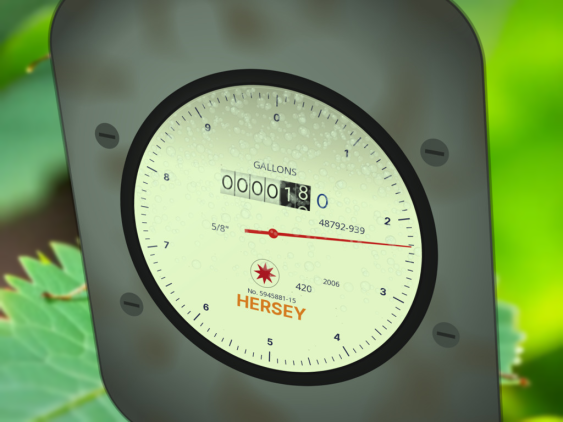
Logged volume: 182.3gal
